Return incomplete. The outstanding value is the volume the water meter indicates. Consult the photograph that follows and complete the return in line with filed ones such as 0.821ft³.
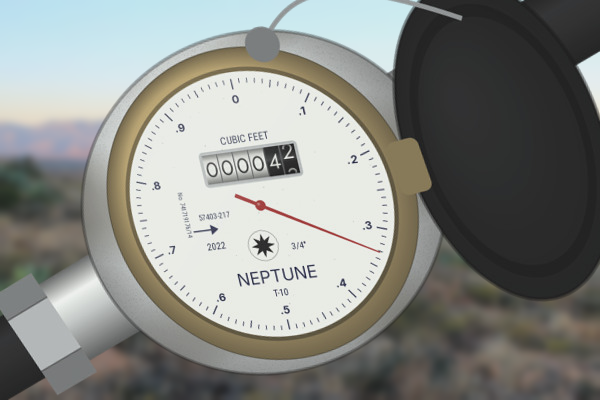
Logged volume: 42.33ft³
